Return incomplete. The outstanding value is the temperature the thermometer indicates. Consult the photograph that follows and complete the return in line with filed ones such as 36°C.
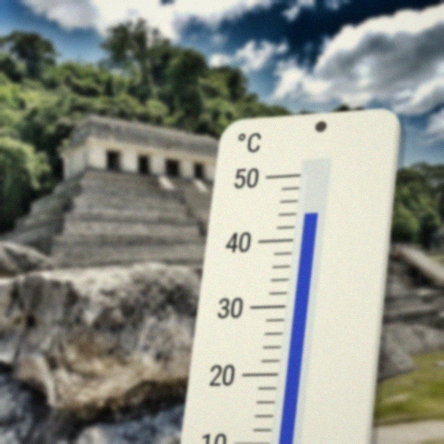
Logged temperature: 44°C
